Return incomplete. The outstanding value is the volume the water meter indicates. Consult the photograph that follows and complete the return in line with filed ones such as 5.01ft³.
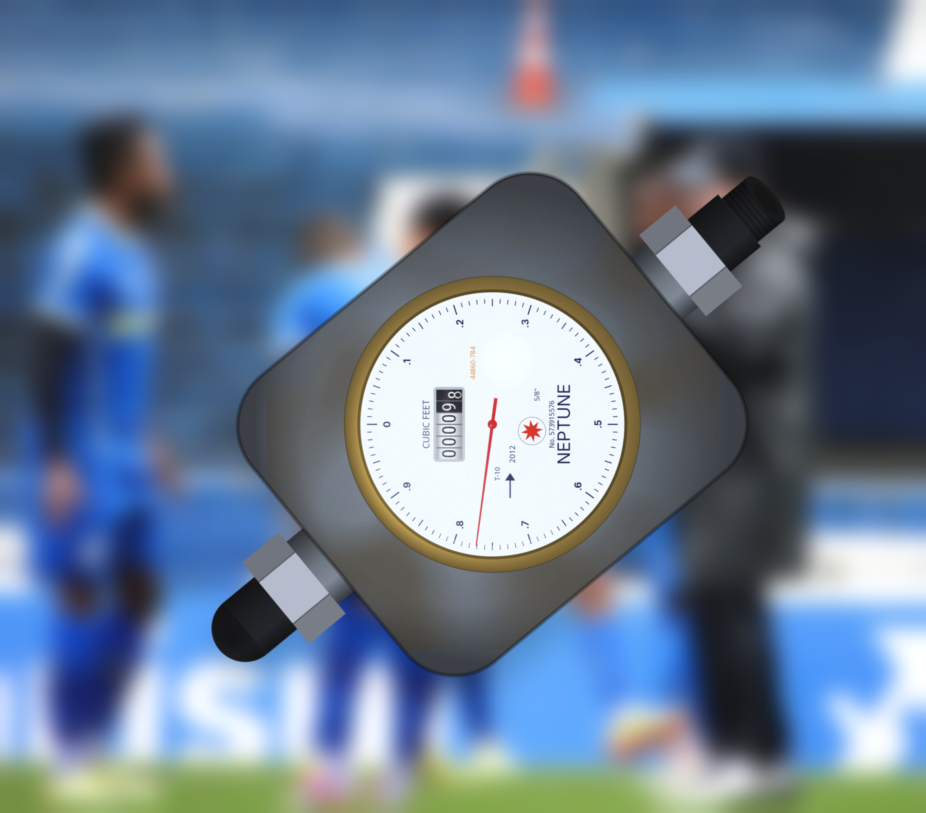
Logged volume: 97.77ft³
